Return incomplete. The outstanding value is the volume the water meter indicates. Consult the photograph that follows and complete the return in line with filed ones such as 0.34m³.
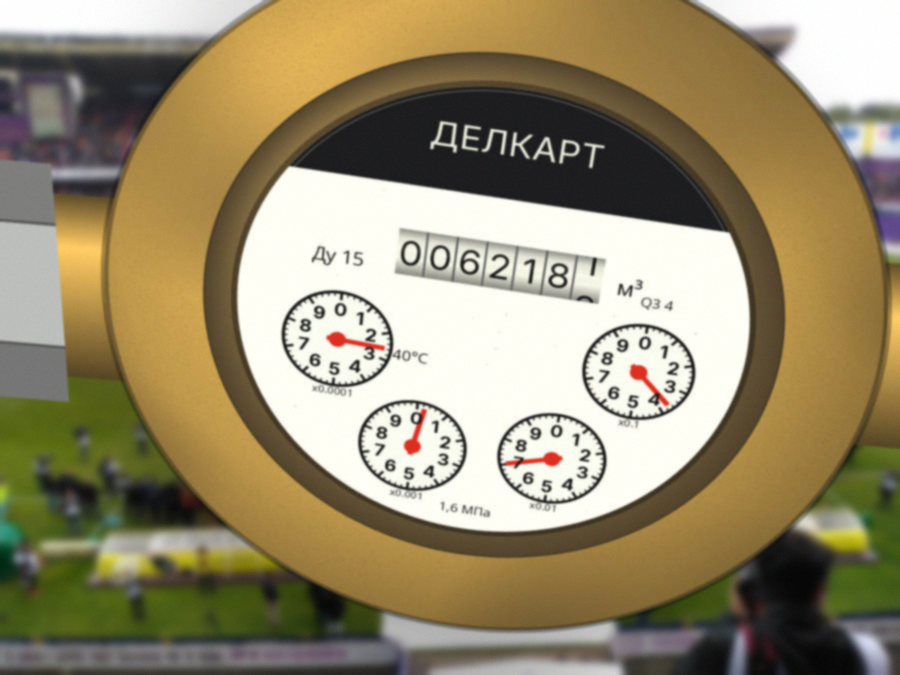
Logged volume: 62181.3702m³
